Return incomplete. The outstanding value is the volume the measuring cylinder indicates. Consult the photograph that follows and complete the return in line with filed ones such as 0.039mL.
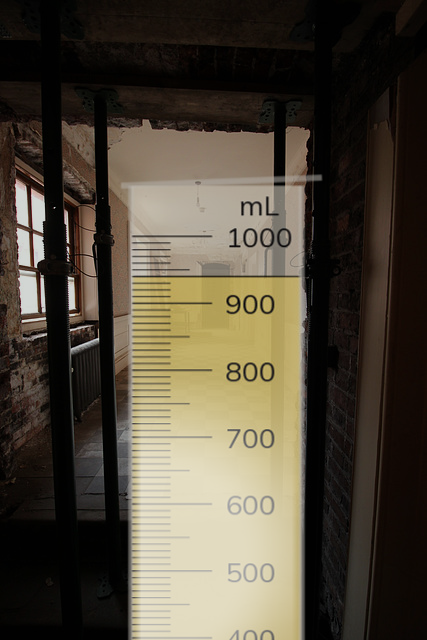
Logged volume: 940mL
